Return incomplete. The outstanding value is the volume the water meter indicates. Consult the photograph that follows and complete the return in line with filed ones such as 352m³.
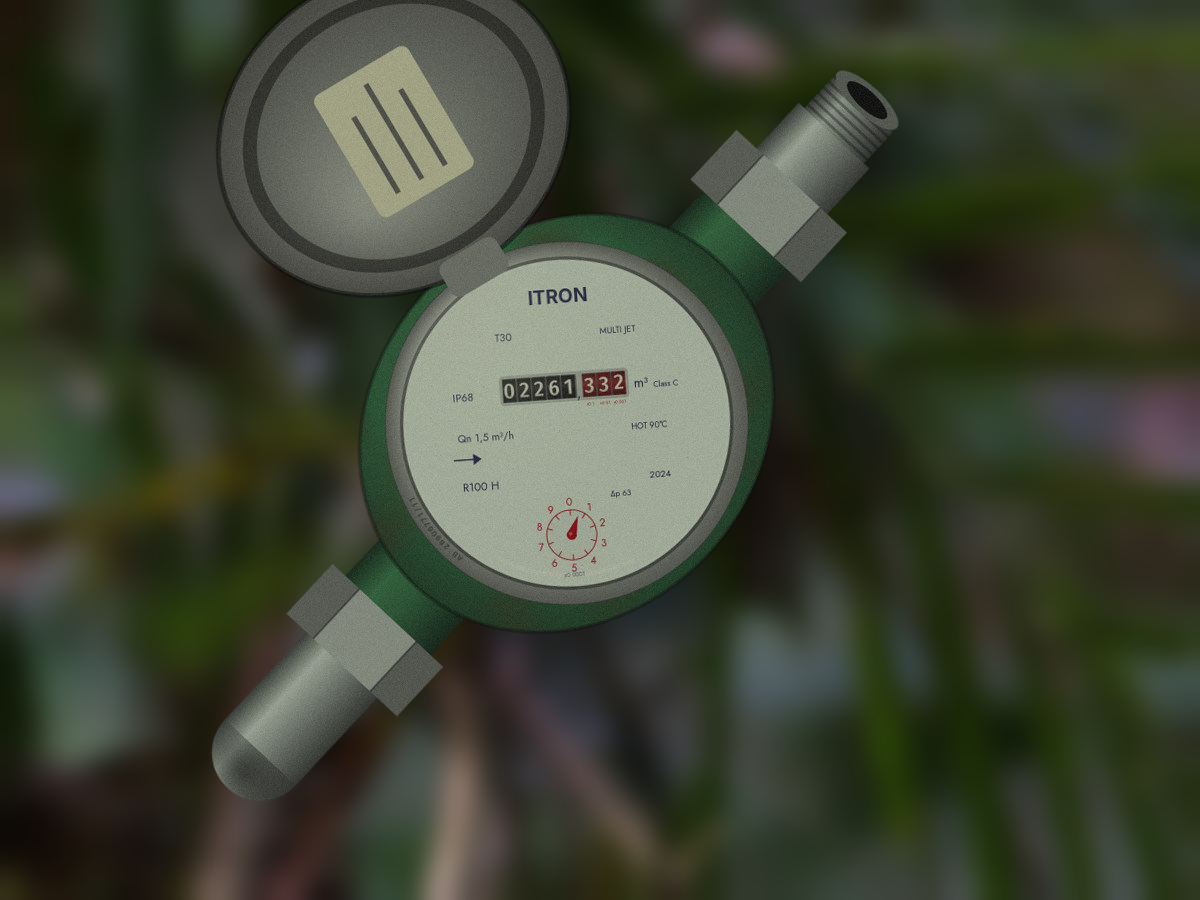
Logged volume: 2261.3320m³
